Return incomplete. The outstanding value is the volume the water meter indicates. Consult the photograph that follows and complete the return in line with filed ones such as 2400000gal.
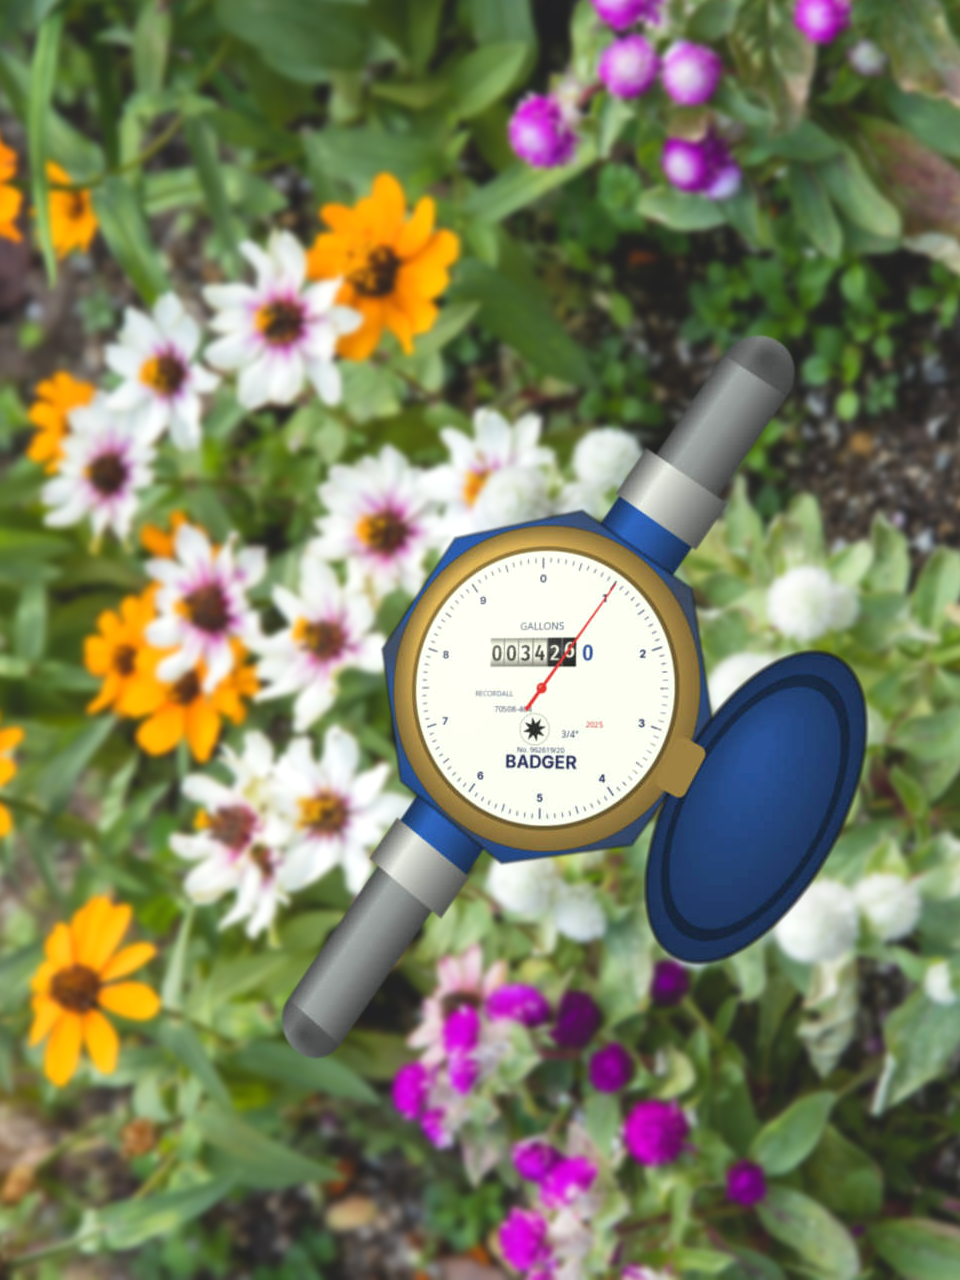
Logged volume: 34261.0gal
